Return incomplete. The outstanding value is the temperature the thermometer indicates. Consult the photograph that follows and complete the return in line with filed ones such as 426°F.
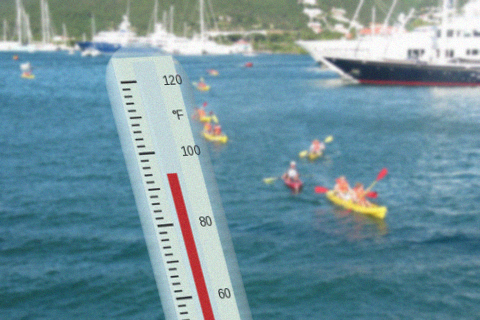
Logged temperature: 94°F
